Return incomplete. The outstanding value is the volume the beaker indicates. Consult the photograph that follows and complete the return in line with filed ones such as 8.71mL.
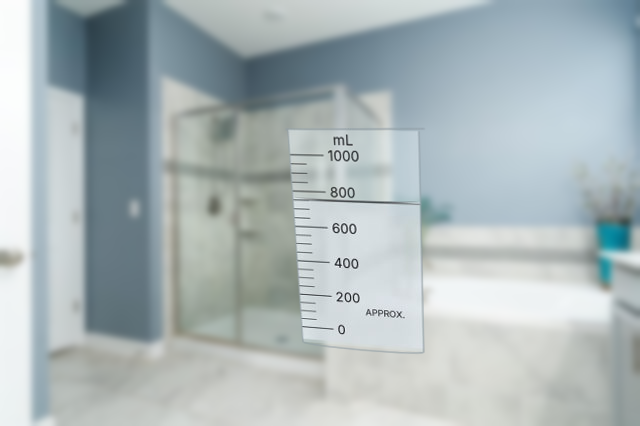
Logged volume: 750mL
